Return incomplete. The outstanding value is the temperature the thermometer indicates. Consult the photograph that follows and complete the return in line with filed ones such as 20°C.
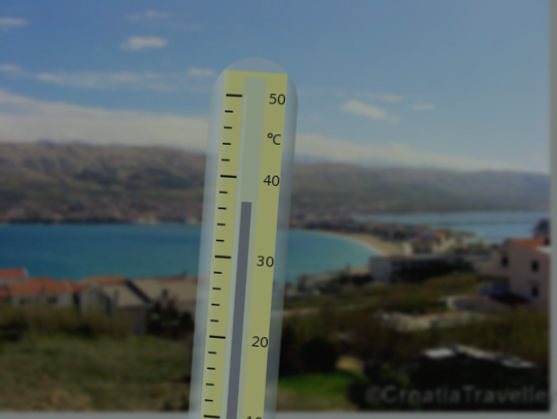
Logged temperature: 37°C
